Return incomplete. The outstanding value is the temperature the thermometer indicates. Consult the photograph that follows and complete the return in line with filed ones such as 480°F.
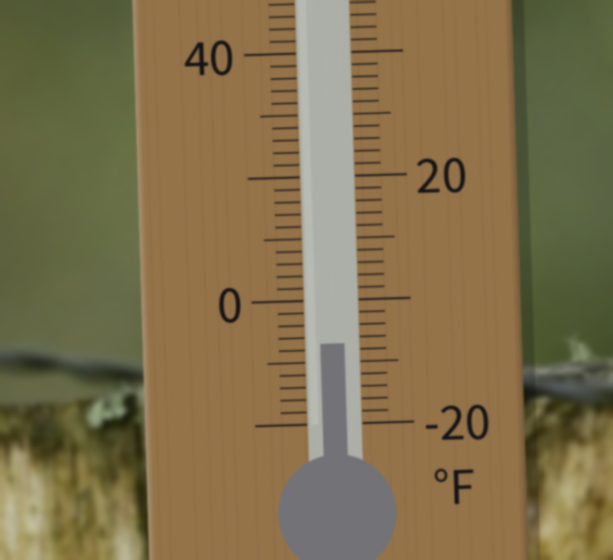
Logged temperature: -7°F
